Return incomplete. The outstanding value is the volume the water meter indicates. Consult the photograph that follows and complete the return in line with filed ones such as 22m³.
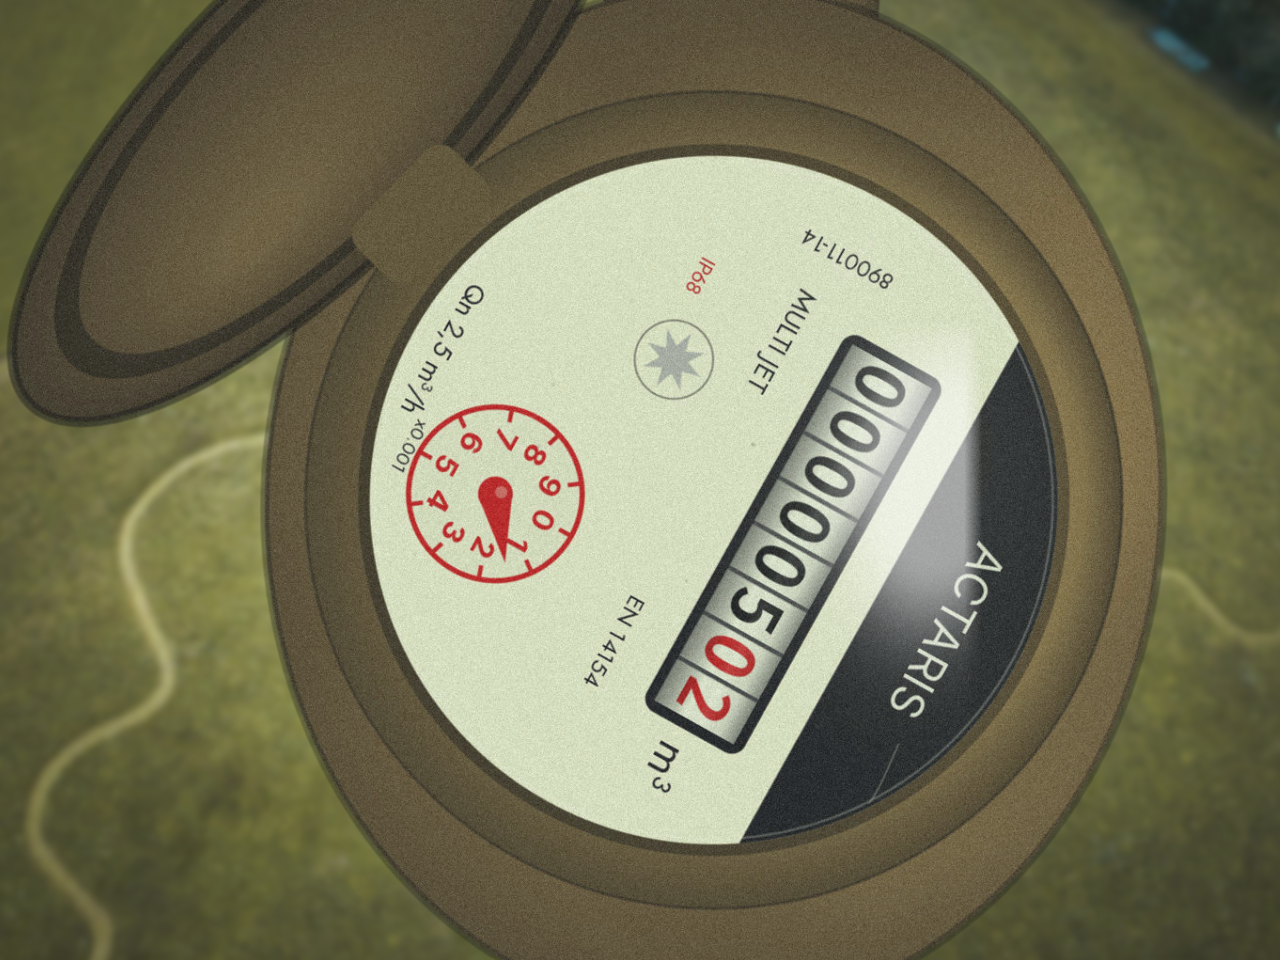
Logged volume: 5.021m³
